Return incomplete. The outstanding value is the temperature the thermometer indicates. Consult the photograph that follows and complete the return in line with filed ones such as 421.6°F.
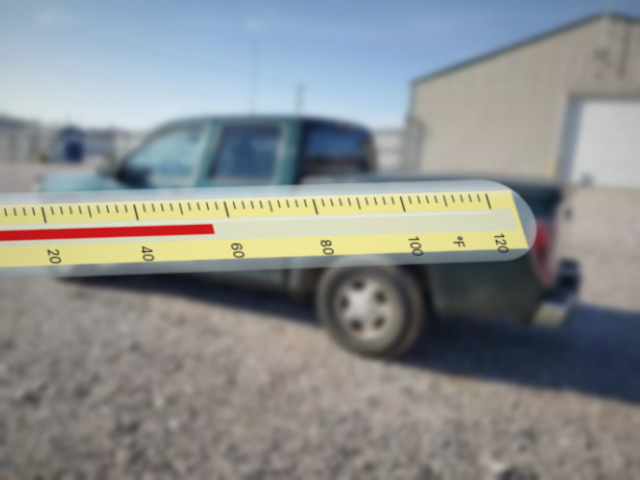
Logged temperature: 56°F
